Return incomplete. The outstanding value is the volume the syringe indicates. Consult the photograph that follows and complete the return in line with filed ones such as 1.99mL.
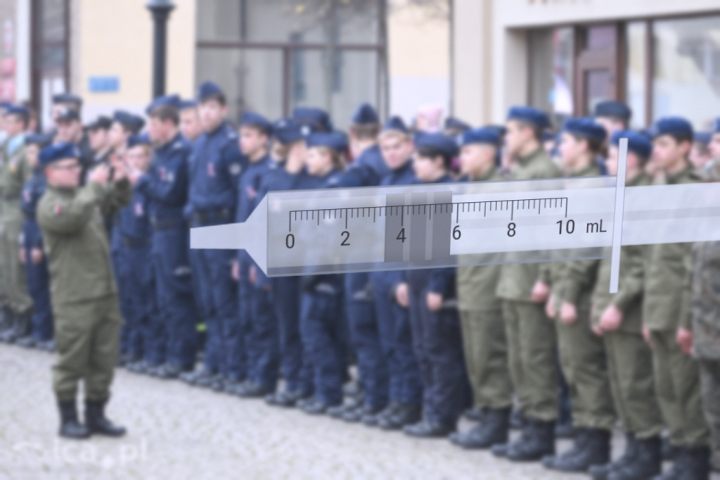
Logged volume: 3.4mL
